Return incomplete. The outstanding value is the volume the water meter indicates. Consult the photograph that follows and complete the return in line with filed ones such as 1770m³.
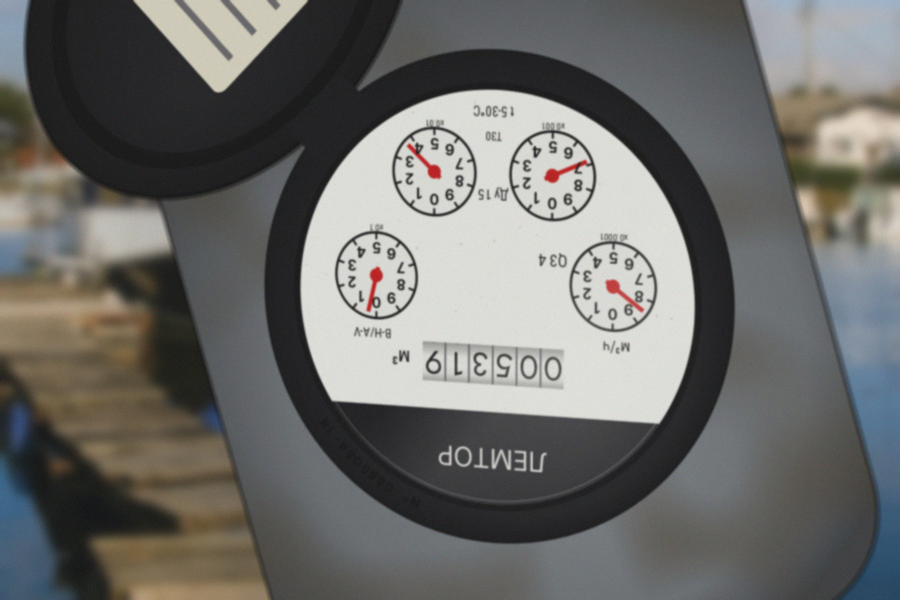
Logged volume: 5319.0368m³
